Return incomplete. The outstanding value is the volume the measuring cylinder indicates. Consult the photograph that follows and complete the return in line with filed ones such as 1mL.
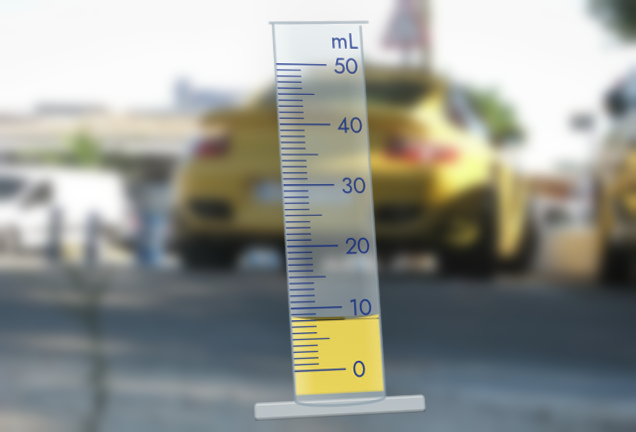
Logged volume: 8mL
